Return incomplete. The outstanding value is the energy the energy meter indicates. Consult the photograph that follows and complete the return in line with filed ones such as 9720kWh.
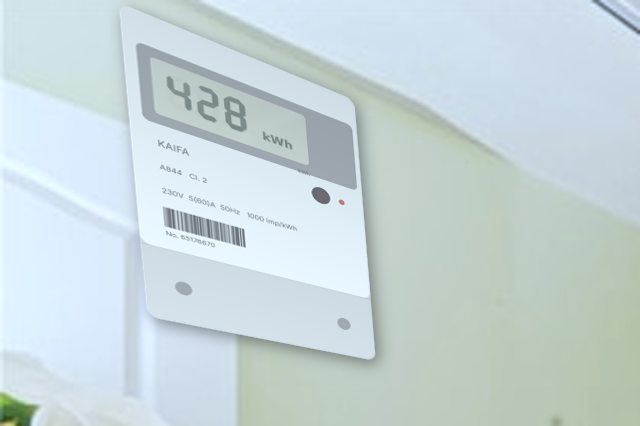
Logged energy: 428kWh
